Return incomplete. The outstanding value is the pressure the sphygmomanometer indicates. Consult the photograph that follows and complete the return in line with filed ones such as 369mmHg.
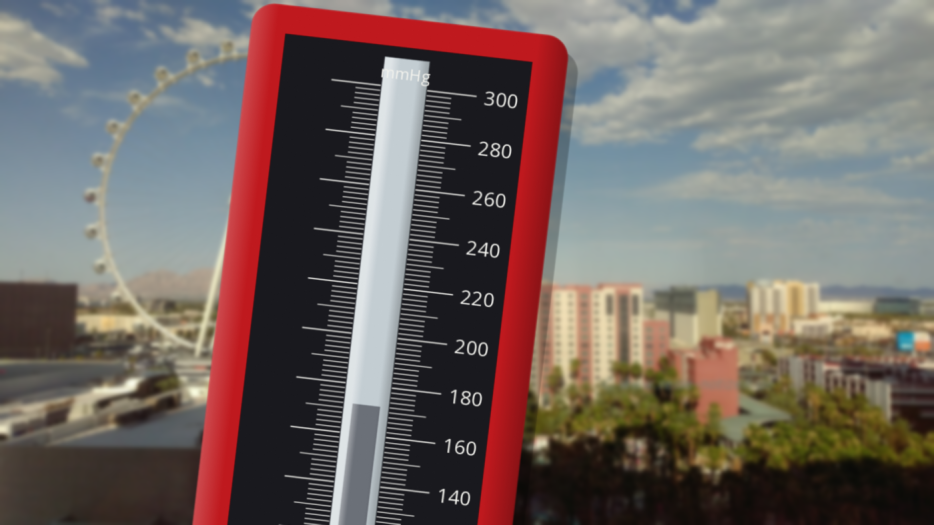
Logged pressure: 172mmHg
